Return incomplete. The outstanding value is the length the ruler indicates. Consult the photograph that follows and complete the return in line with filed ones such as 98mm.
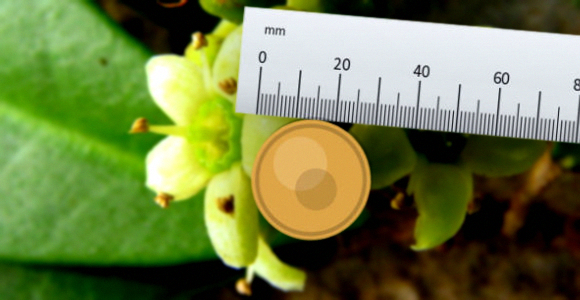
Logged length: 30mm
